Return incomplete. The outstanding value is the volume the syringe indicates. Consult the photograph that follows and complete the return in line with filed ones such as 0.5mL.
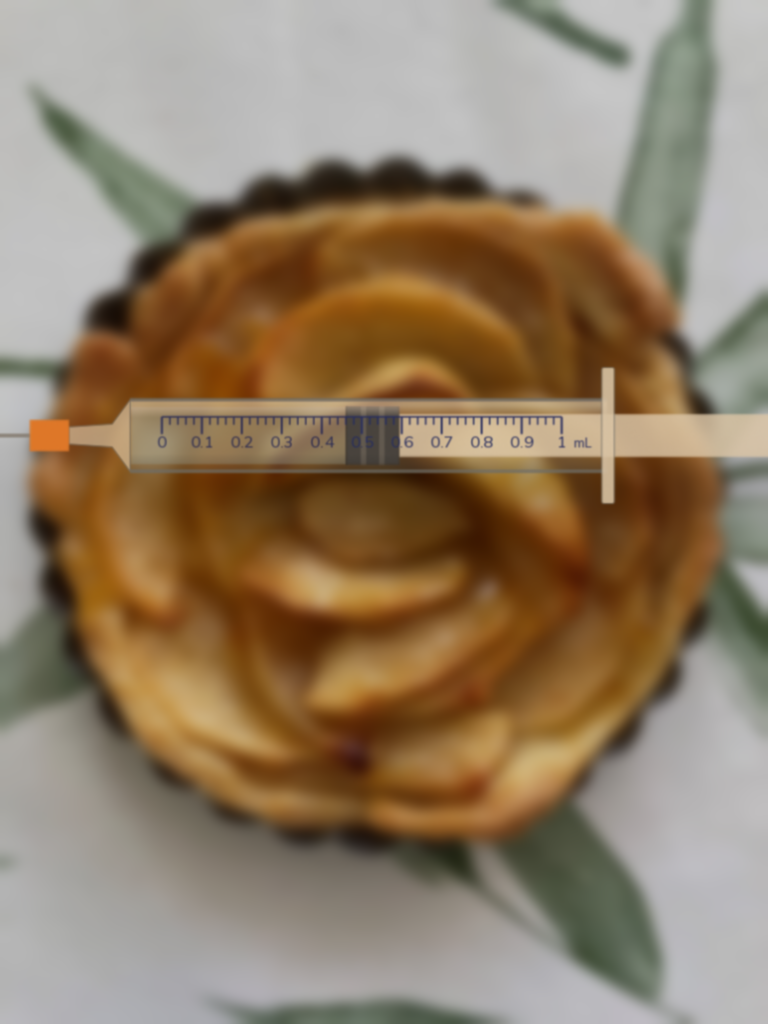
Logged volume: 0.46mL
